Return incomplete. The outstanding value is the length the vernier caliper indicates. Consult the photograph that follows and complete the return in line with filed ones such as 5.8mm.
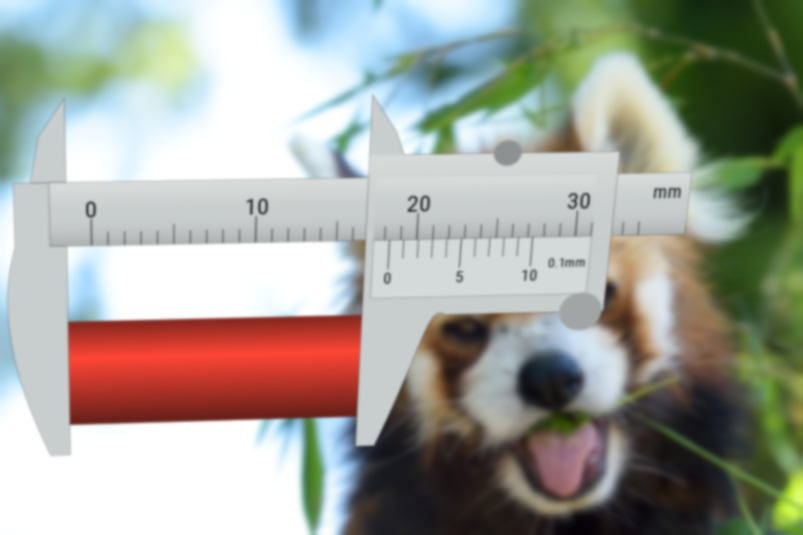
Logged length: 18.3mm
